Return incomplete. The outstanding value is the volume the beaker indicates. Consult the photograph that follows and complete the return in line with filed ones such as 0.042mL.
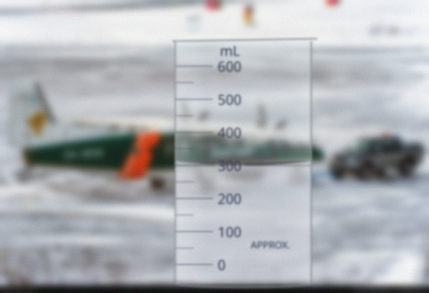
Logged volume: 300mL
